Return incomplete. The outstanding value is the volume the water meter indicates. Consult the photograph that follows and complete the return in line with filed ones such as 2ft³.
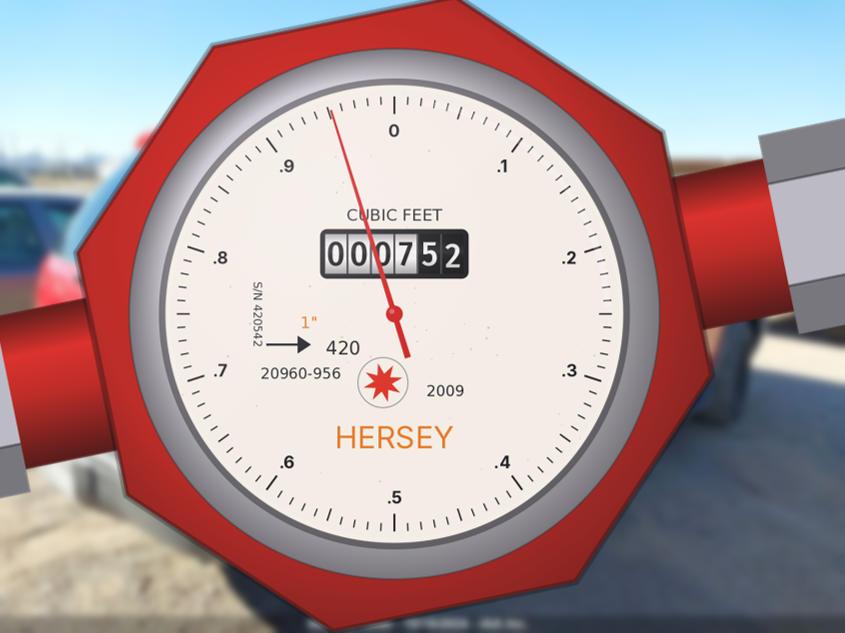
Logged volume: 751.95ft³
